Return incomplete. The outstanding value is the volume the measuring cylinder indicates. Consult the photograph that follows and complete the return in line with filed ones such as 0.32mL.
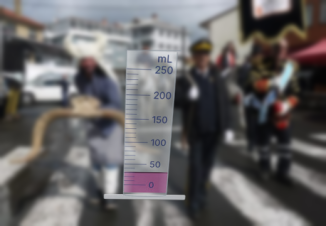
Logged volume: 30mL
